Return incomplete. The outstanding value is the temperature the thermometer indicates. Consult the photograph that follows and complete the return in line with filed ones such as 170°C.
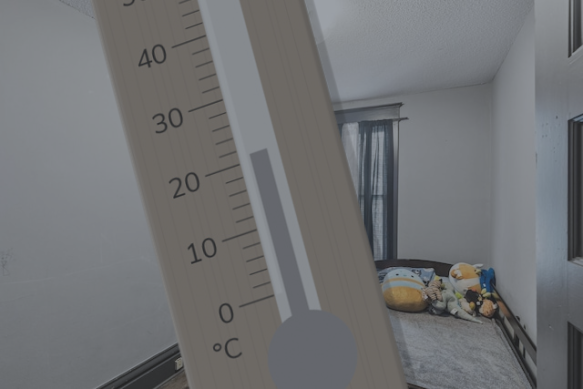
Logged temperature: 21°C
